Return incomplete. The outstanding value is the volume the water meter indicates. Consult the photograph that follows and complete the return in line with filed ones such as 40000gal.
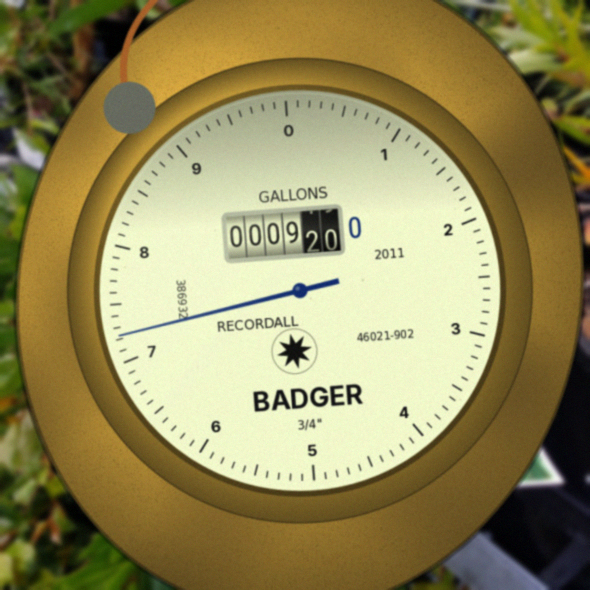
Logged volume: 9197.2gal
